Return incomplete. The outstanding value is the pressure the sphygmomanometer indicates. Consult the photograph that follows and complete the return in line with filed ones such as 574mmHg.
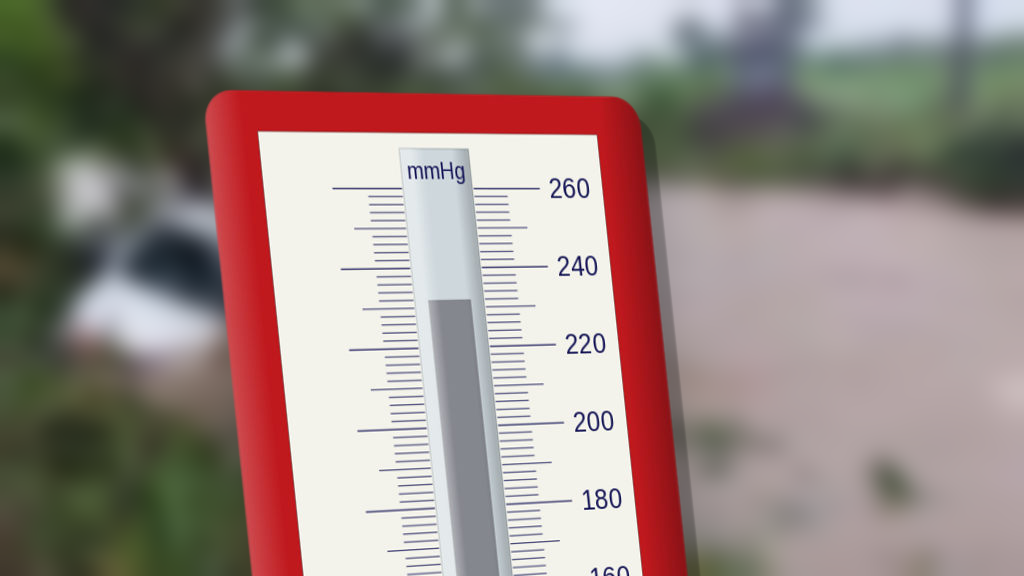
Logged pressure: 232mmHg
